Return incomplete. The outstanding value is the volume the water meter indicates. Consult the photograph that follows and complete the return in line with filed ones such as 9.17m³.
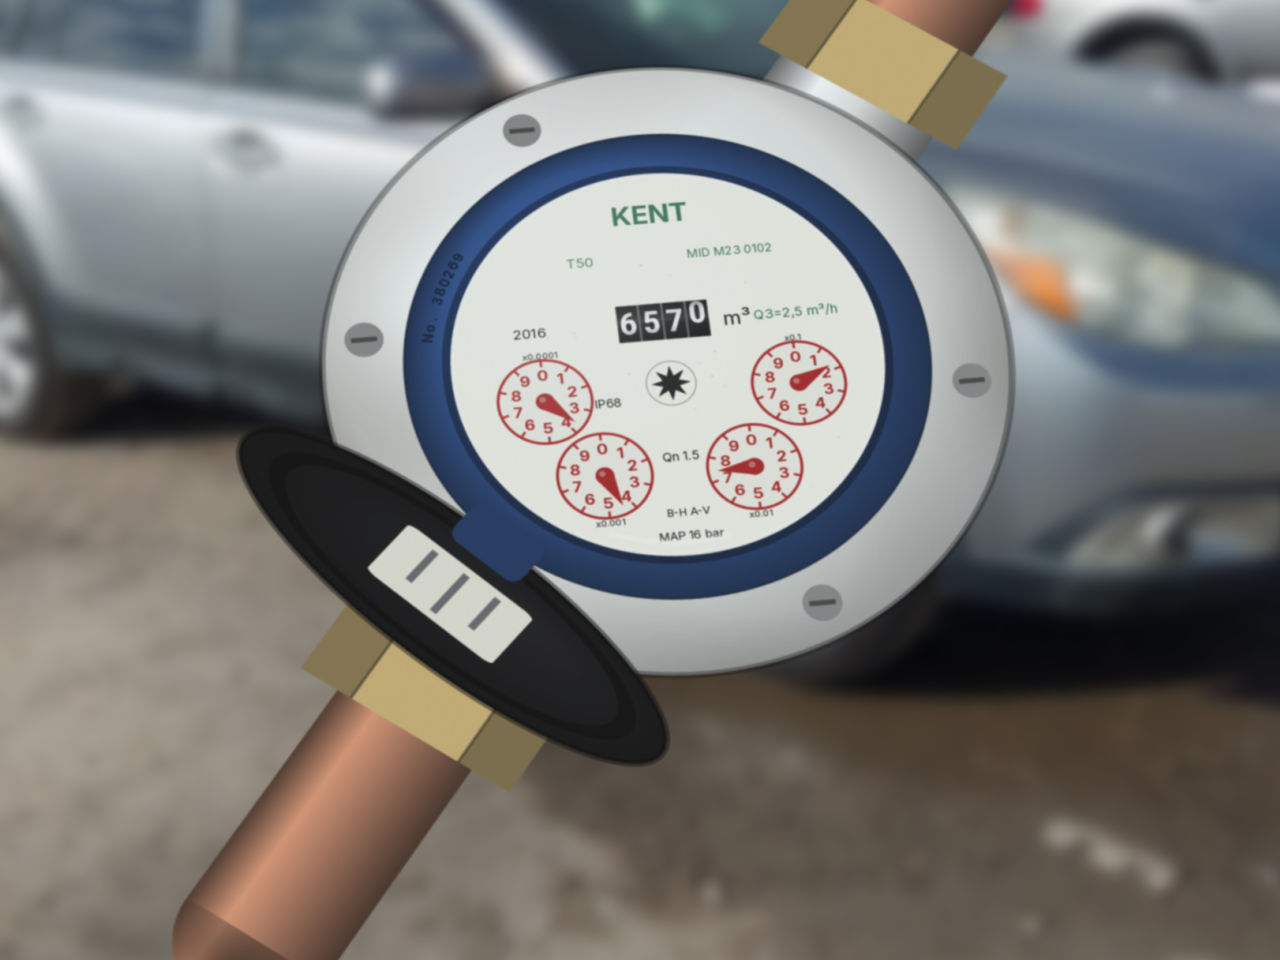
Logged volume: 6570.1743m³
